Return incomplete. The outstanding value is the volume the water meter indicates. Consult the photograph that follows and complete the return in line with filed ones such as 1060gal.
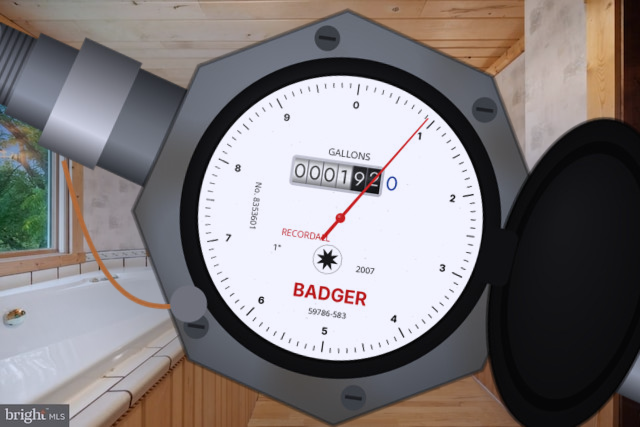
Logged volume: 1920.9gal
